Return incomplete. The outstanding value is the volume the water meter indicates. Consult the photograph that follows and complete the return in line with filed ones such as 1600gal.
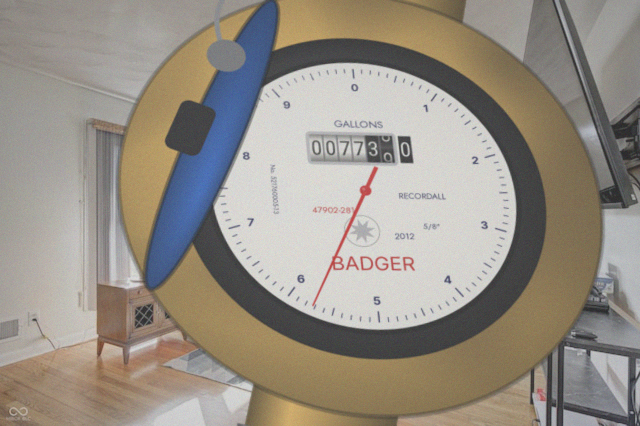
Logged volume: 77385.7gal
